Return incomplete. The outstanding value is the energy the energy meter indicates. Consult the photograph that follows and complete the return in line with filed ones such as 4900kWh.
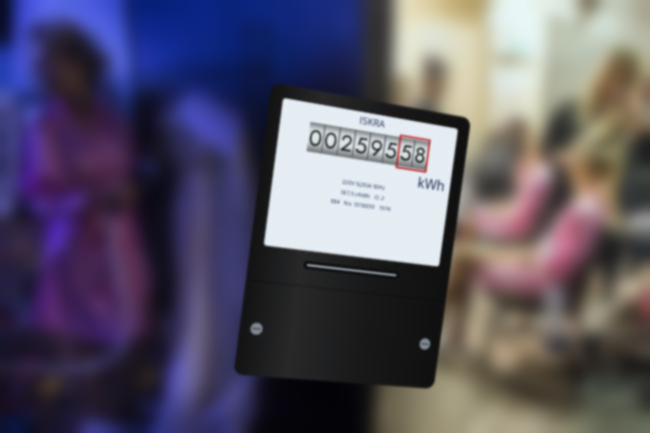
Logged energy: 2595.58kWh
